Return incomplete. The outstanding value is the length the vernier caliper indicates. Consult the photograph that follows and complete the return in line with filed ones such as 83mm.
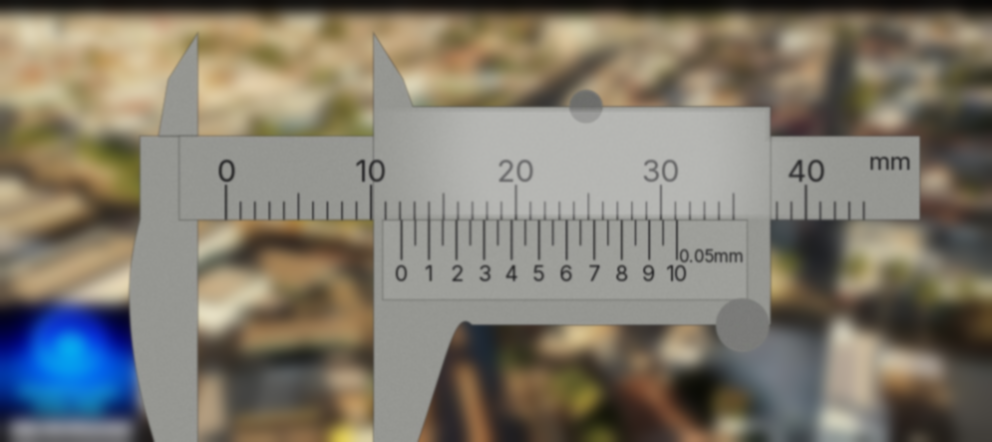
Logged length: 12.1mm
